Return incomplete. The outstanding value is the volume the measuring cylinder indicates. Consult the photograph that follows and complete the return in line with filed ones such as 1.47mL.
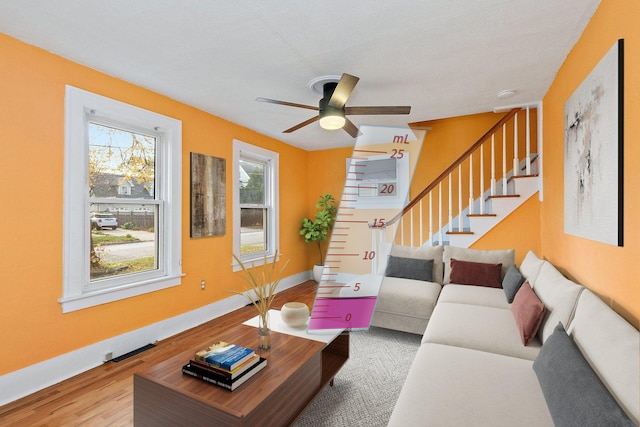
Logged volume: 3mL
